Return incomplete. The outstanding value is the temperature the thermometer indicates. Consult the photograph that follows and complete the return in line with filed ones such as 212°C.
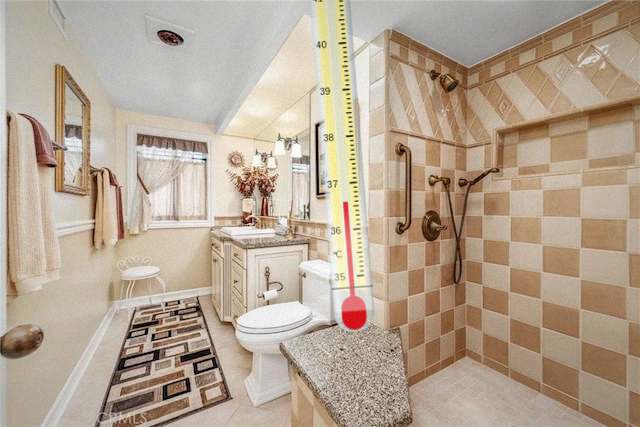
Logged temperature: 36.6°C
